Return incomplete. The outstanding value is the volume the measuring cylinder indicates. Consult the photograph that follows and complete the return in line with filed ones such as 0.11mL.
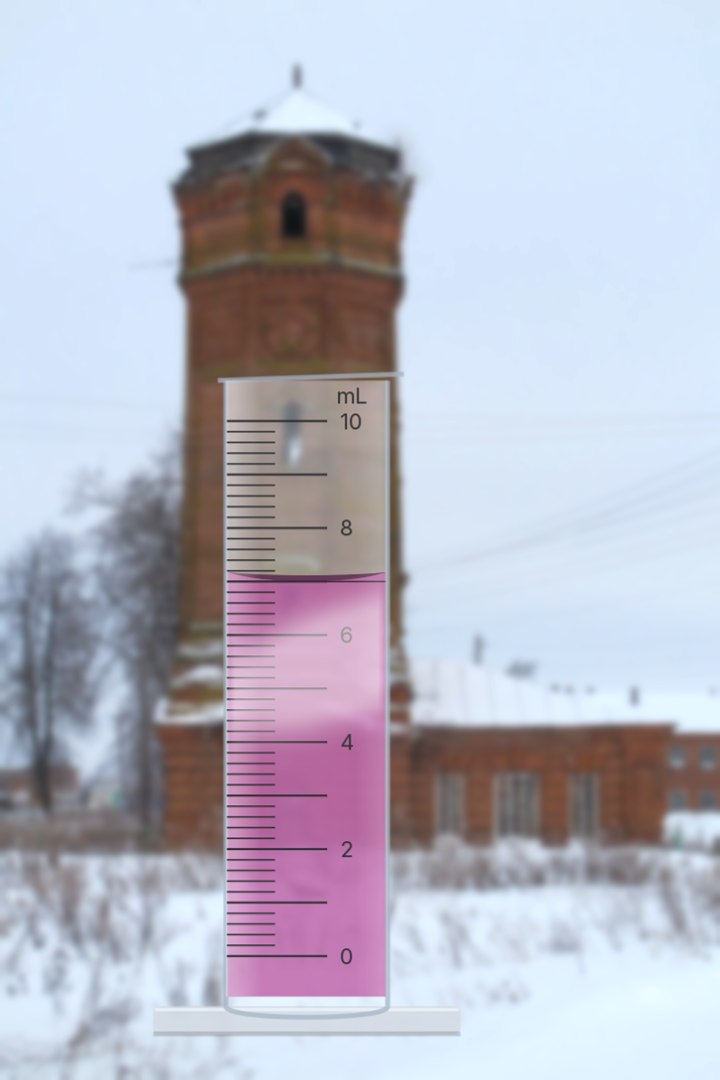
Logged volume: 7mL
